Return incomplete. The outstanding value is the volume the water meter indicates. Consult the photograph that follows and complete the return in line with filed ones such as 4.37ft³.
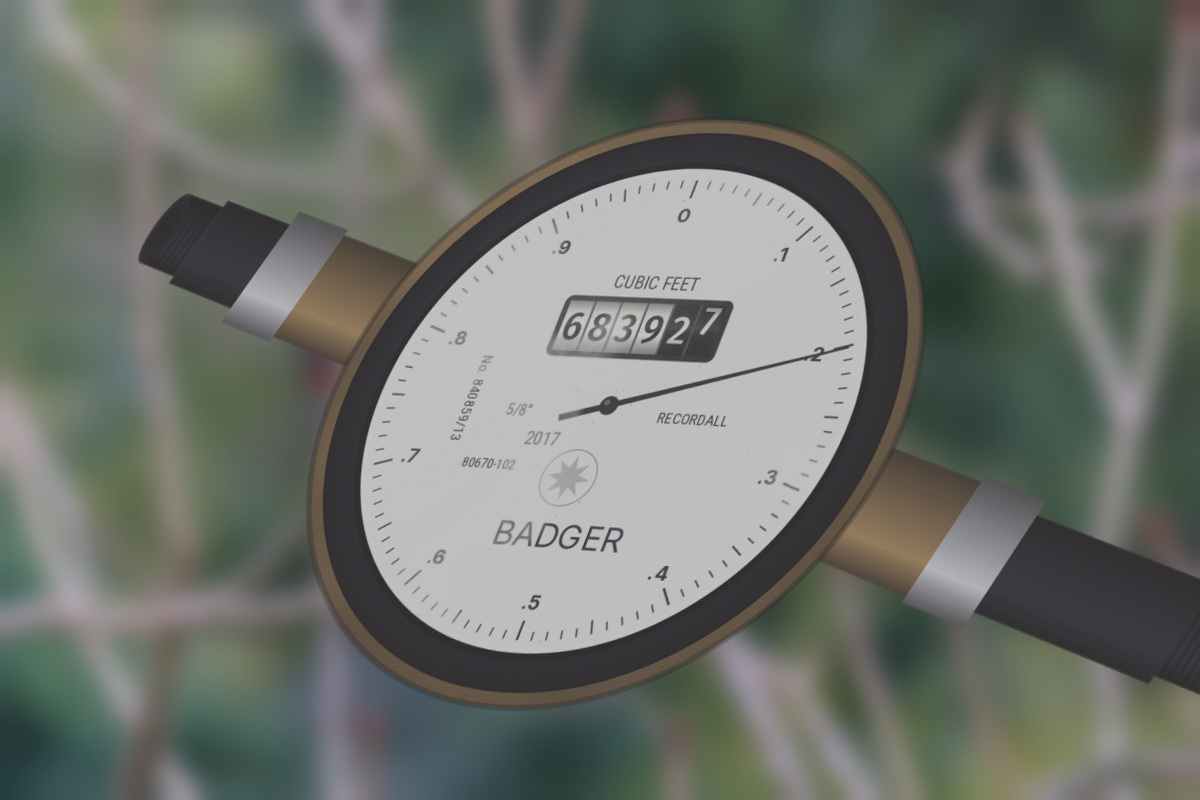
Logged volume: 683927.20ft³
